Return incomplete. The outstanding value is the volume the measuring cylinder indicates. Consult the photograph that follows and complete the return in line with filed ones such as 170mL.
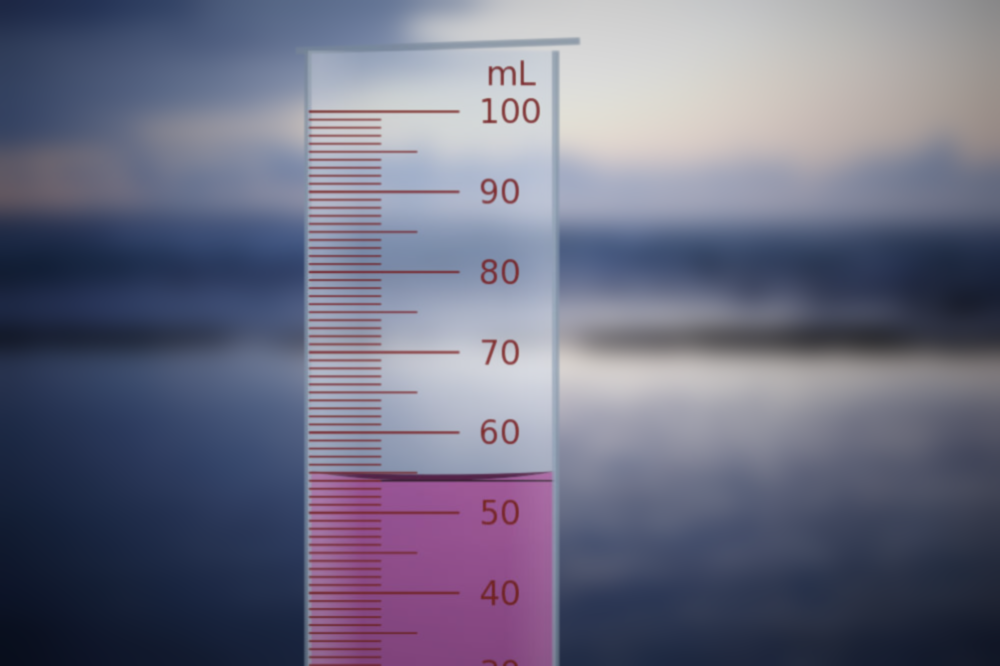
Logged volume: 54mL
